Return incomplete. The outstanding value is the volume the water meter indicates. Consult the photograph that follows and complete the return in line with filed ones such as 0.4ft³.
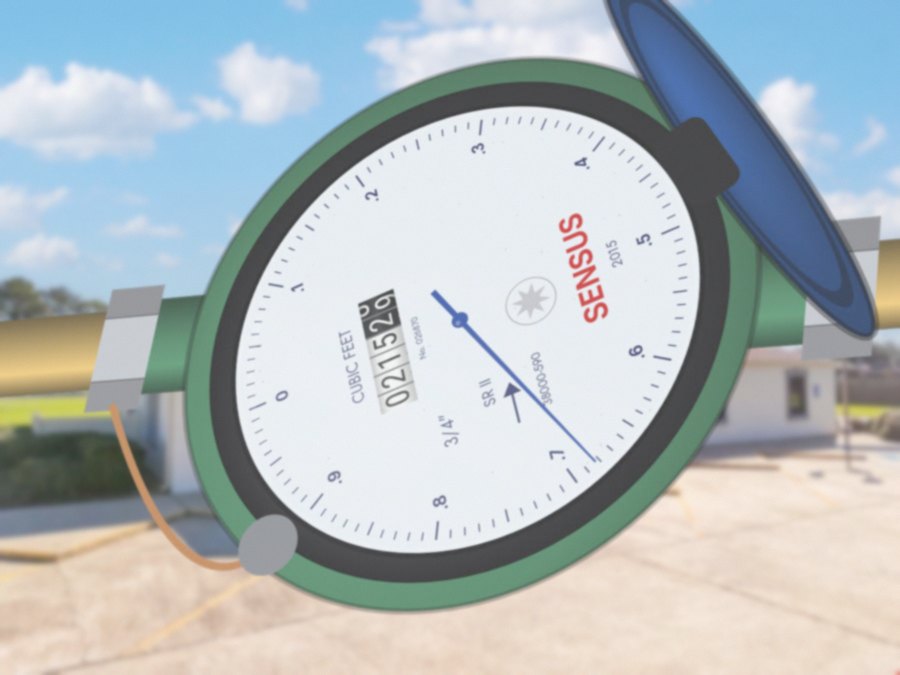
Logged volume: 21528.68ft³
